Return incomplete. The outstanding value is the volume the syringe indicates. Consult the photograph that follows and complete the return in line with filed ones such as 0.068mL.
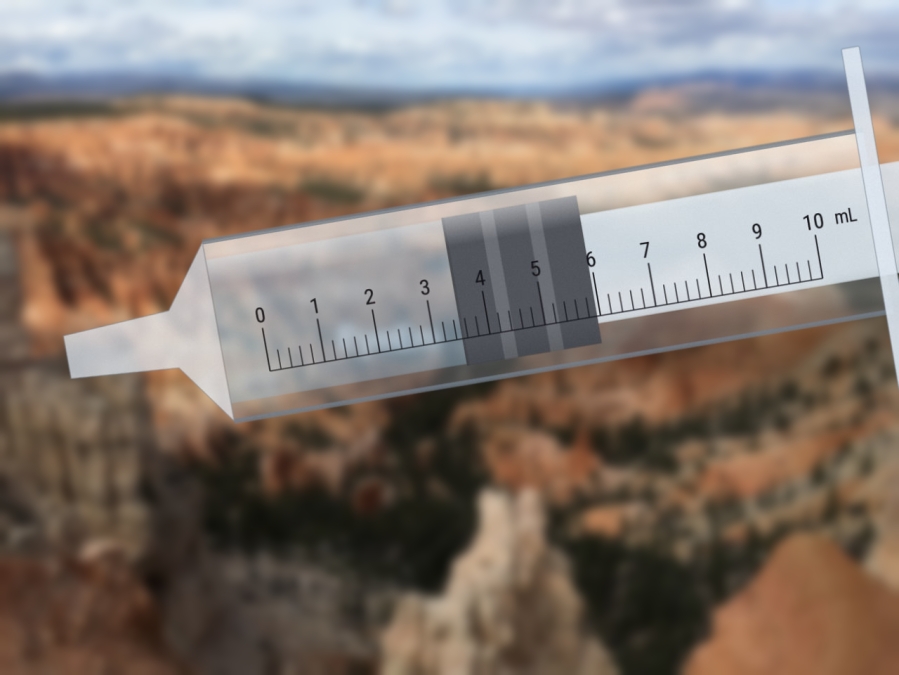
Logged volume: 3.5mL
